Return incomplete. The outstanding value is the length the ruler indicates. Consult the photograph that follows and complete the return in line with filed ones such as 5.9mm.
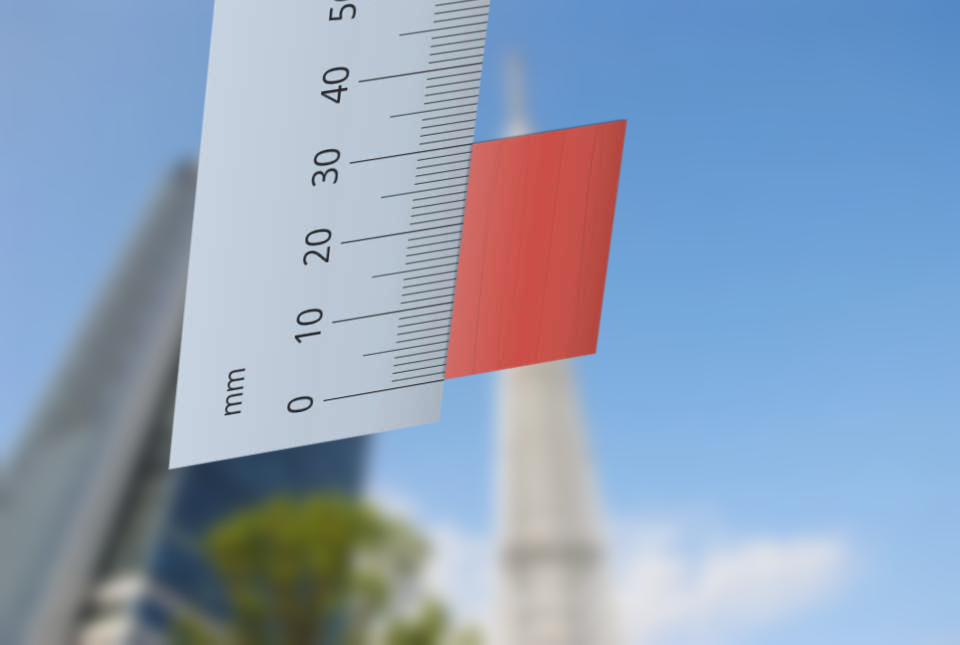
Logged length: 30mm
